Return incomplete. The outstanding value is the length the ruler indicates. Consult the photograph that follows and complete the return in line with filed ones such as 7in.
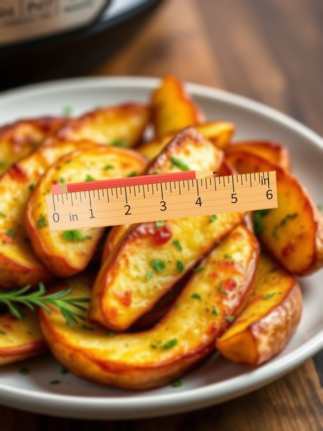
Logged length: 4.625in
